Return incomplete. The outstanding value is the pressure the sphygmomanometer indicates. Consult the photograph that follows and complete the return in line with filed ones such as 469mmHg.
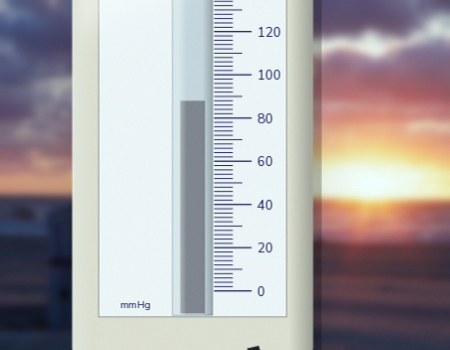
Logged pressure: 88mmHg
